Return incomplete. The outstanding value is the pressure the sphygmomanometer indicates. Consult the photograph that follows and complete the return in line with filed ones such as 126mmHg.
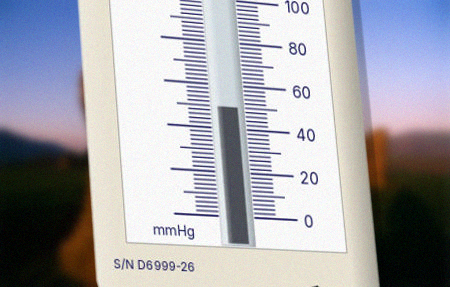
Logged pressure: 50mmHg
